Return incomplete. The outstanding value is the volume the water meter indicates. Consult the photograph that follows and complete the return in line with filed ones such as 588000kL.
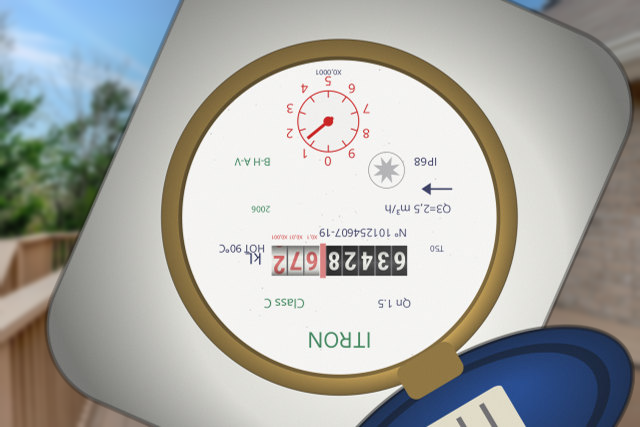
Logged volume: 63428.6721kL
